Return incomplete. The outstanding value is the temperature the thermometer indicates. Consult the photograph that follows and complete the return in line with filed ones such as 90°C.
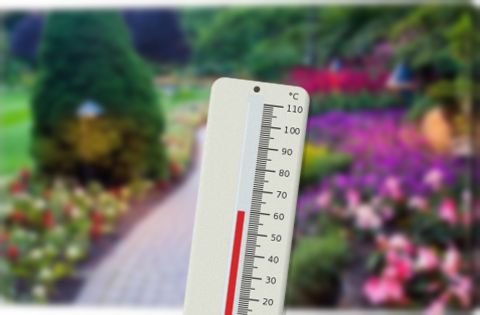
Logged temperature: 60°C
